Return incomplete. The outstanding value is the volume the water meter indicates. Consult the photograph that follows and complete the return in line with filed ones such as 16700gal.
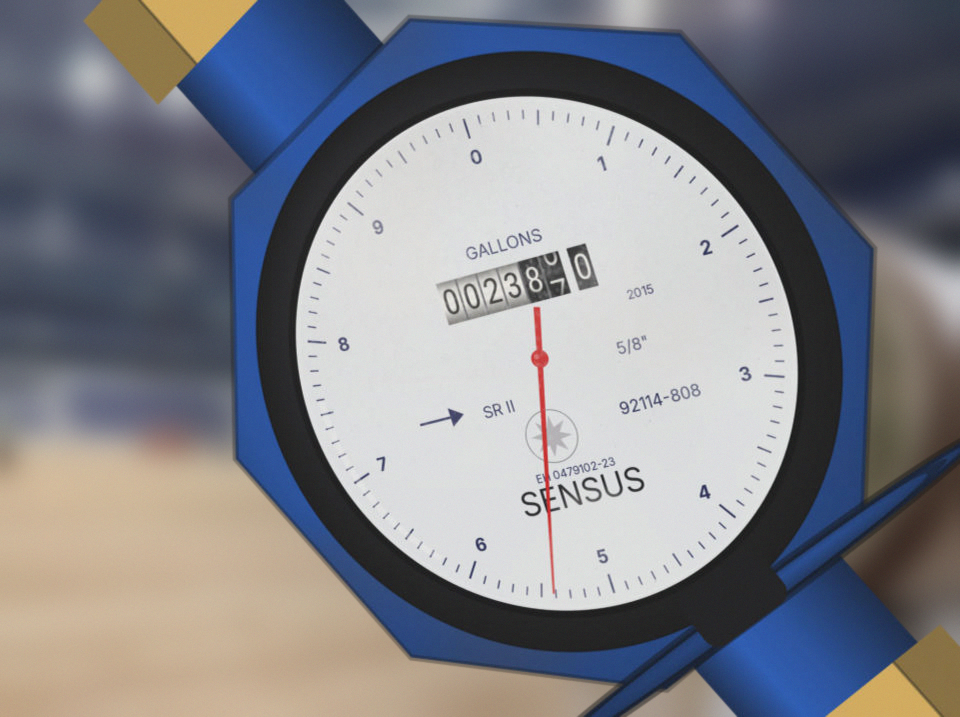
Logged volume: 23865.4gal
